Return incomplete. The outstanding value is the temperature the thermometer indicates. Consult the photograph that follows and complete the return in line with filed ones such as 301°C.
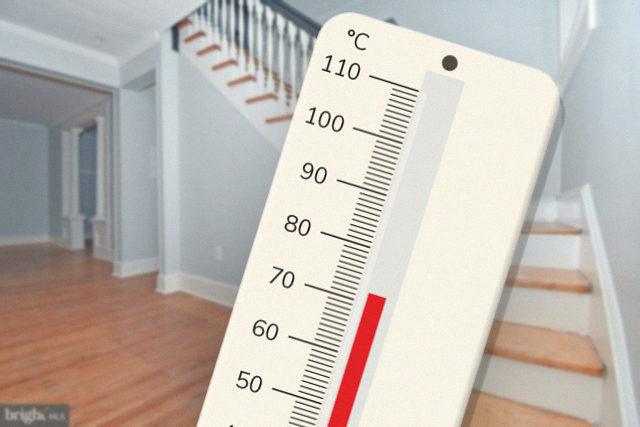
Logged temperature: 72°C
